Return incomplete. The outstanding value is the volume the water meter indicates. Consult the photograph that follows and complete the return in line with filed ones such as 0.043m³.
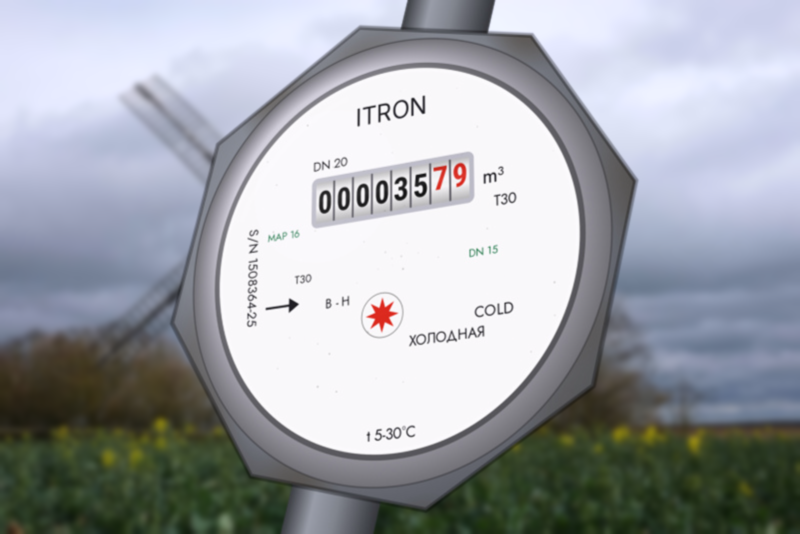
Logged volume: 35.79m³
